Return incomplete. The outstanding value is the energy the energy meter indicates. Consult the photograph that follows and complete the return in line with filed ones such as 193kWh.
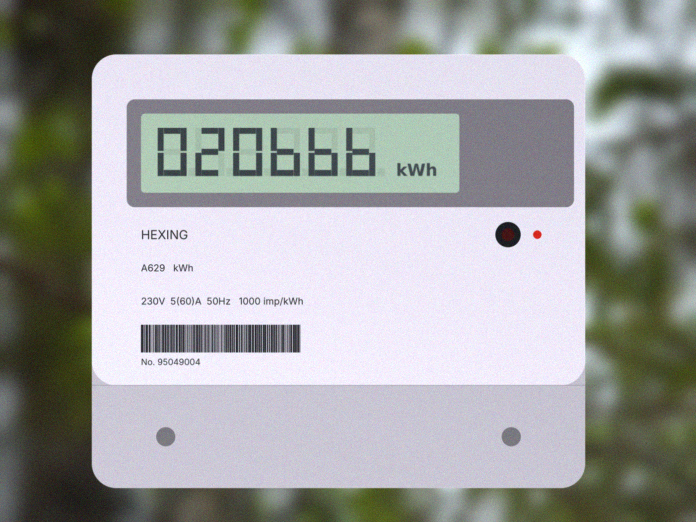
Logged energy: 20666kWh
